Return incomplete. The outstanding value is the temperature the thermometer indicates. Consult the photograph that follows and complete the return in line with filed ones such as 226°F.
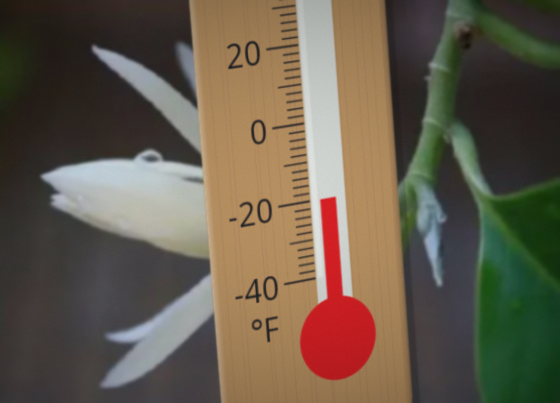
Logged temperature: -20°F
